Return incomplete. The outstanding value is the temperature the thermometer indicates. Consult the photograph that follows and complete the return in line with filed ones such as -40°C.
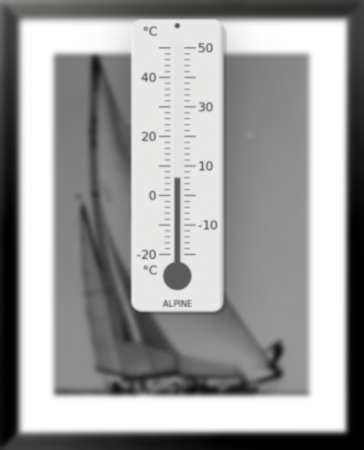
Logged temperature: 6°C
